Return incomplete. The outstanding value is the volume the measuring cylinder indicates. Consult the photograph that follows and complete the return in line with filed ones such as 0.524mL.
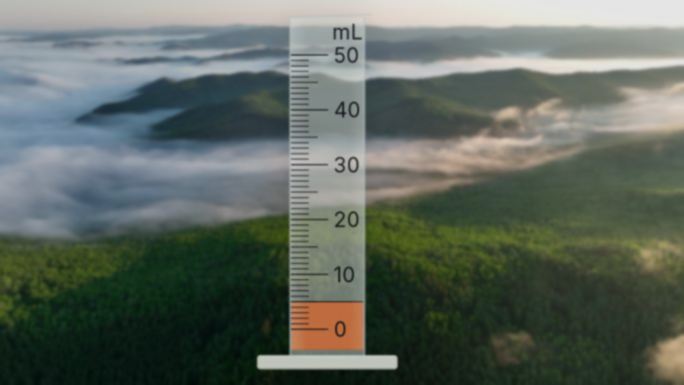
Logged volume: 5mL
